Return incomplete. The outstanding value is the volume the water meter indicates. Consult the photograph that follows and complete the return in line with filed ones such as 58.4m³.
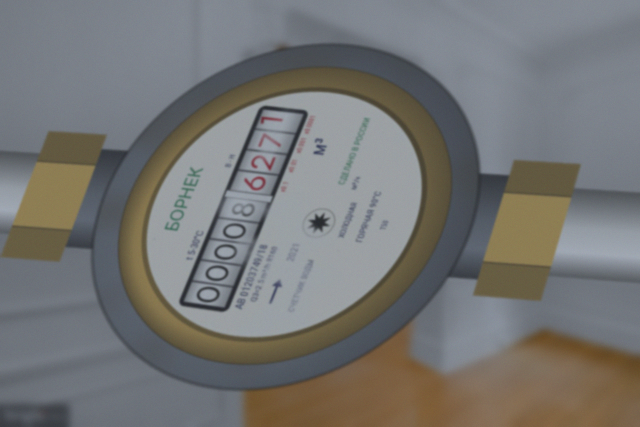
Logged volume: 8.6271m³
